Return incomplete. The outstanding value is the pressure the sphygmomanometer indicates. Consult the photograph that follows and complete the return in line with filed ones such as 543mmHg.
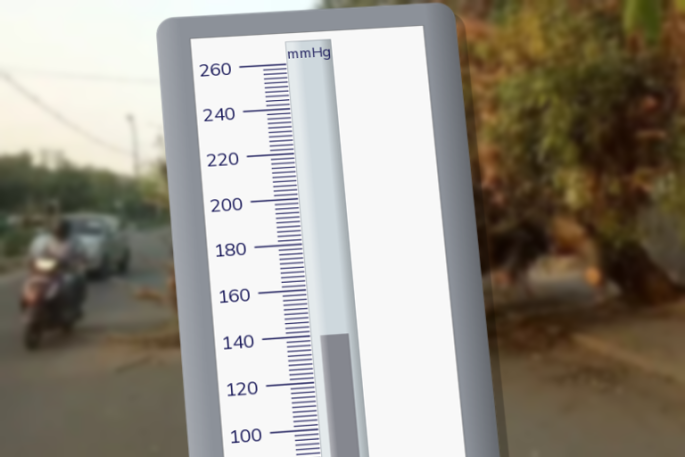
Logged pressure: 140mmHg
